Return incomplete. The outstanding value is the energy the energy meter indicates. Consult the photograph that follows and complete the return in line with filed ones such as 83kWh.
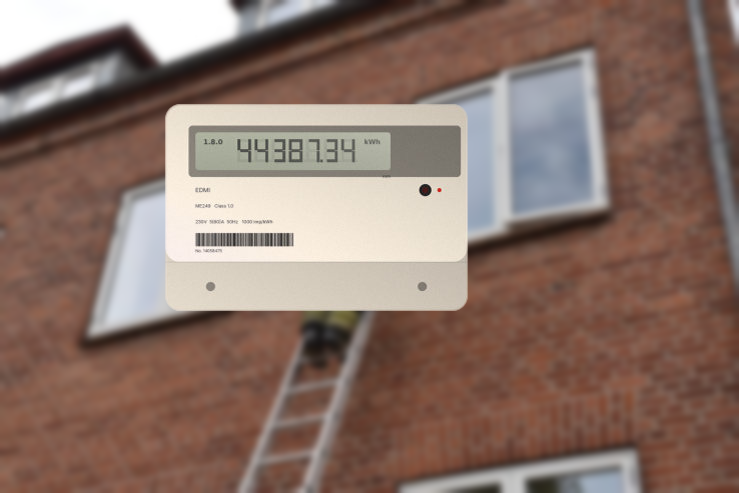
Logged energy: 44387.34kWh
